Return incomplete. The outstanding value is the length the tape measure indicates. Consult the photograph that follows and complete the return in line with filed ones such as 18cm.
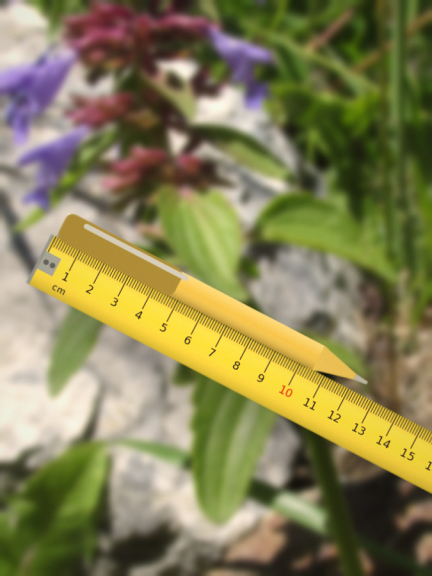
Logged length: 12.5cm
